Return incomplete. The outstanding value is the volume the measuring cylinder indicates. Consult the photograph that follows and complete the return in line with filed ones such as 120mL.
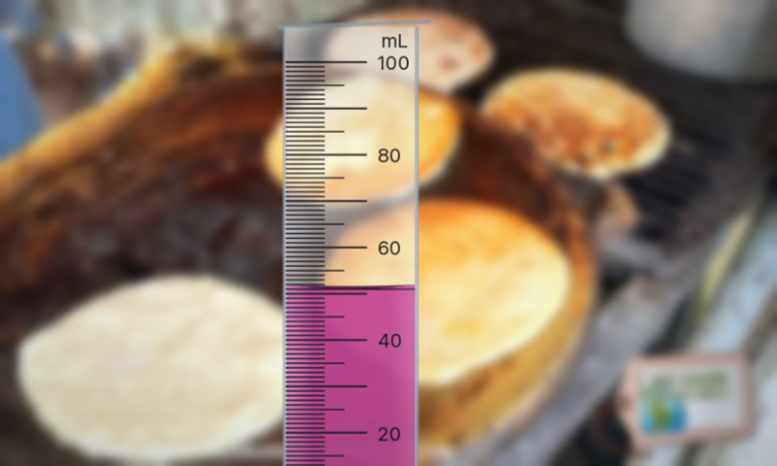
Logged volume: 51mL
